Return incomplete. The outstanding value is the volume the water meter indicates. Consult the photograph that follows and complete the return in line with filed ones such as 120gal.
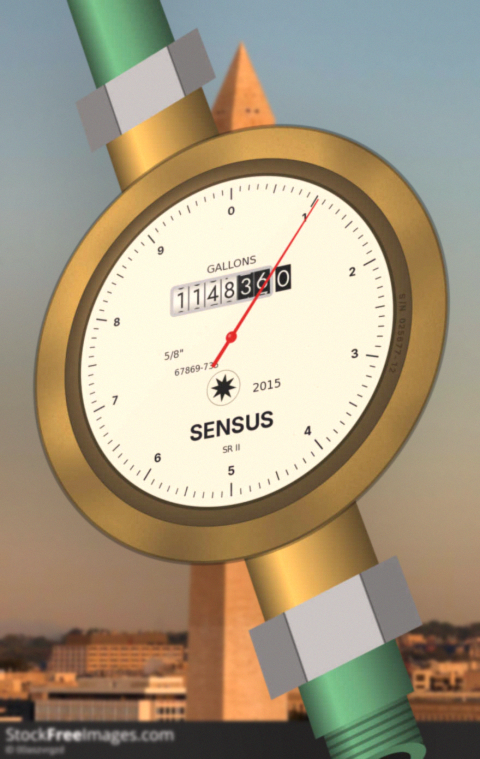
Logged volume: 1148361.0gal
